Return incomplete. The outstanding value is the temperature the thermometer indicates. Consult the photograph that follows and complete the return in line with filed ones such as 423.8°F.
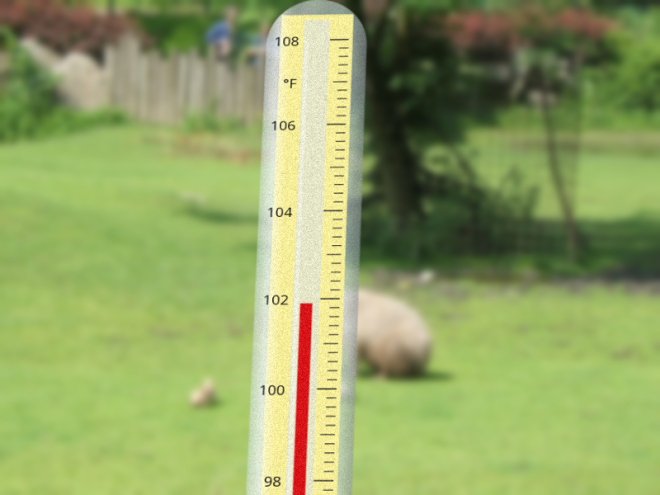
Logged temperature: 101.9°F
